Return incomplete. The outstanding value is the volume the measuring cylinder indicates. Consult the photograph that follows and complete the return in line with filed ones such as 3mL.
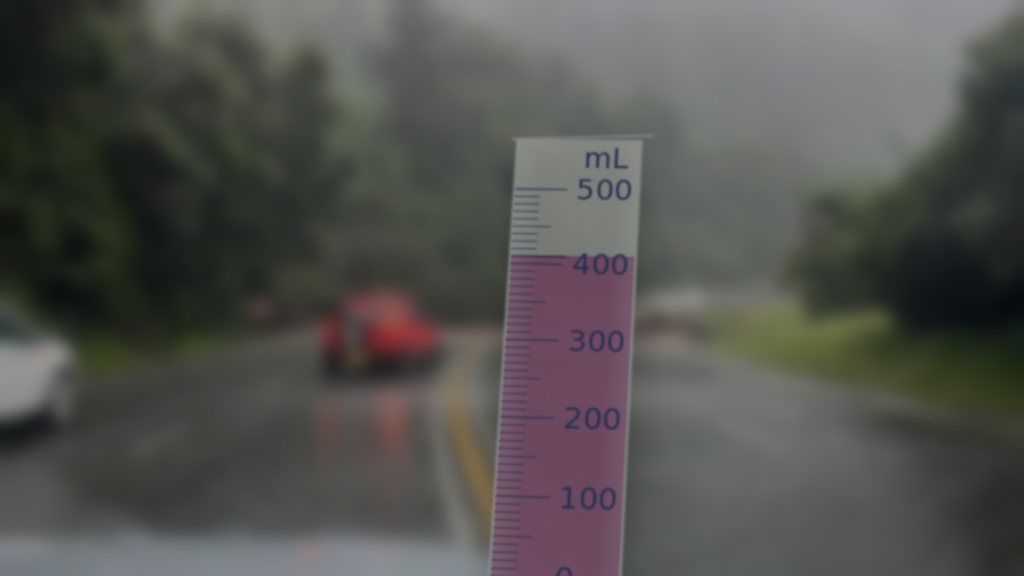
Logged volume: 410mL
